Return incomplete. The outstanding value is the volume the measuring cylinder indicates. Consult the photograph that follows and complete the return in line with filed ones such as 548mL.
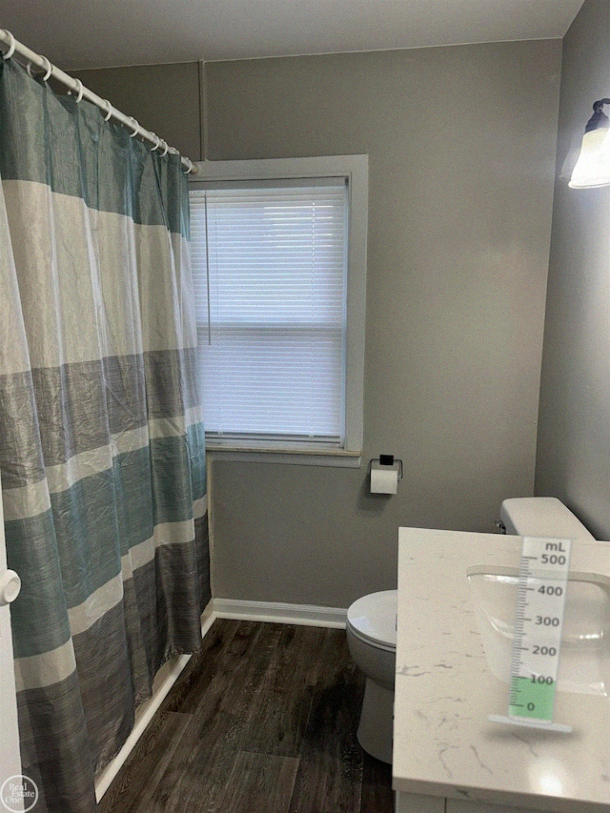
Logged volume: 100mL
